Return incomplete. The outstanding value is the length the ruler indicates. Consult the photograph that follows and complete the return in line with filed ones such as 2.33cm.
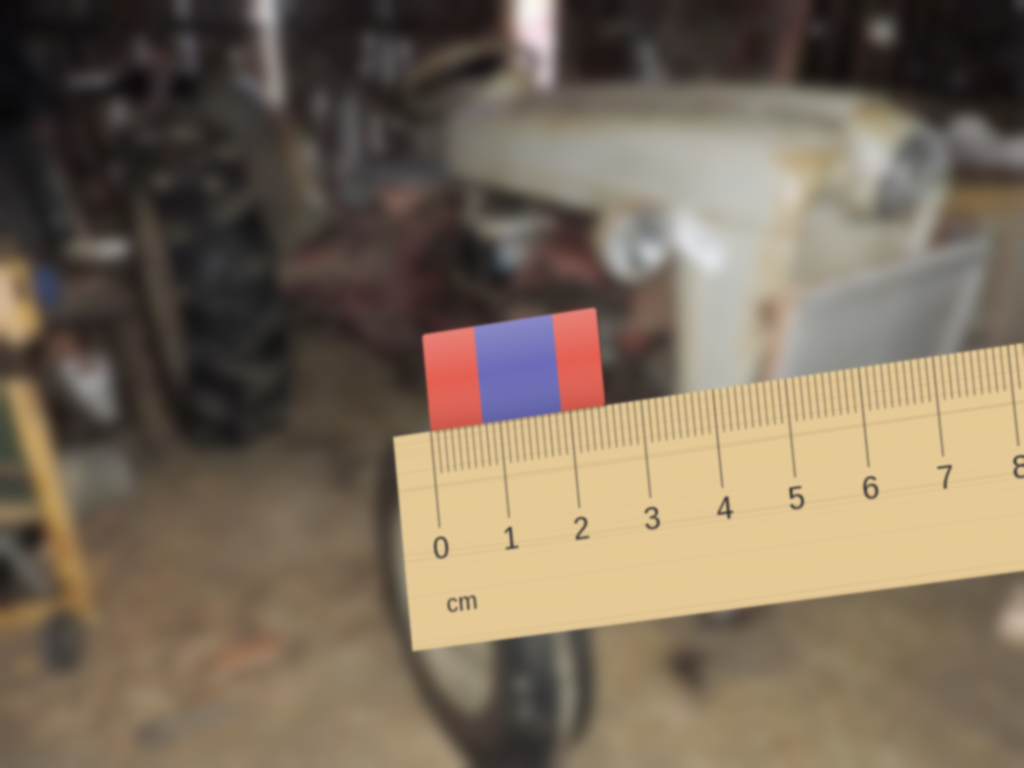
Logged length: 2.5cm
